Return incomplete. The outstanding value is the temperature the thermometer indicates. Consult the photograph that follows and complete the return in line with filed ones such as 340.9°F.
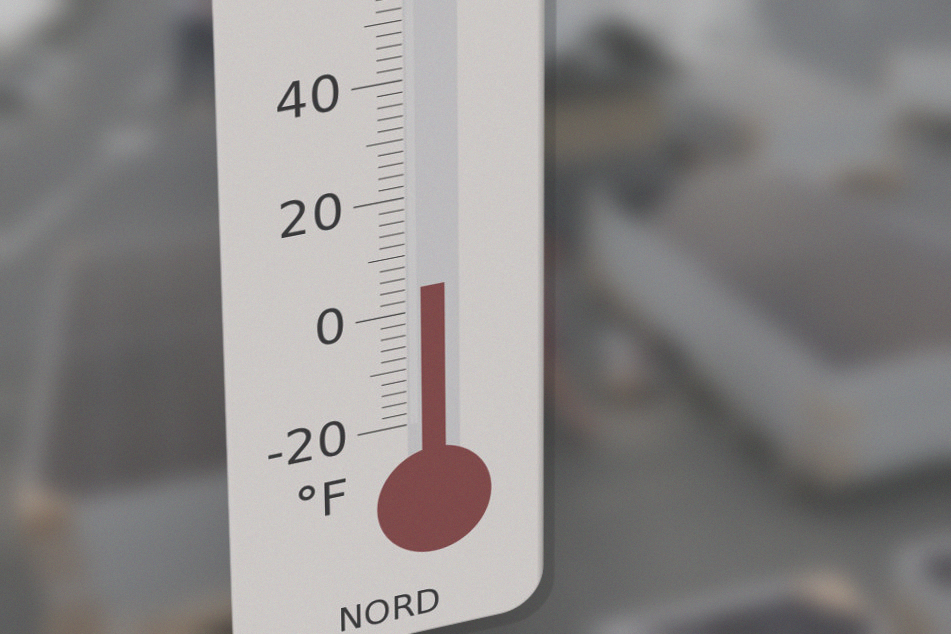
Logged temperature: 4°F
